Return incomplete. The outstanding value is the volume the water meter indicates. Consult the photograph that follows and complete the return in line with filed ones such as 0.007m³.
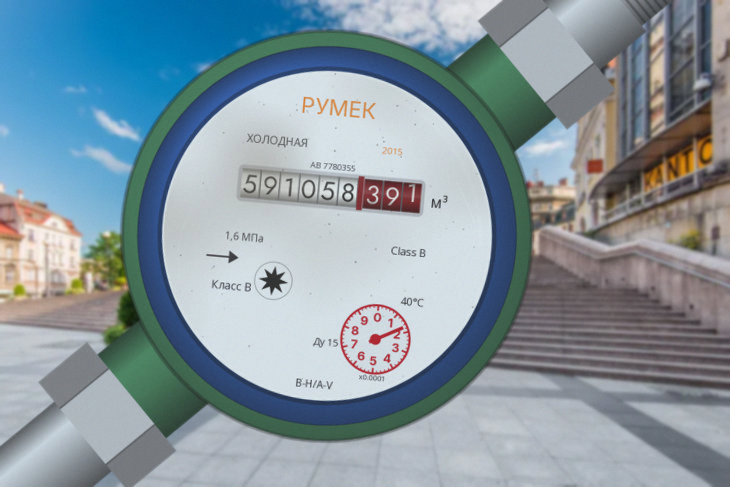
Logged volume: 591058.3911m³
